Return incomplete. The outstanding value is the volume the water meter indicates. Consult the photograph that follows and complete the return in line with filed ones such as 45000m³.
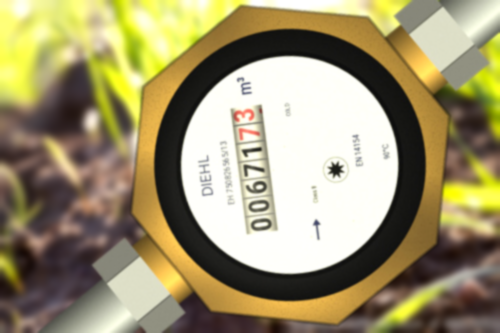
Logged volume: 671.73m³
